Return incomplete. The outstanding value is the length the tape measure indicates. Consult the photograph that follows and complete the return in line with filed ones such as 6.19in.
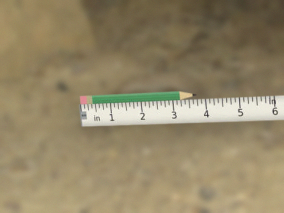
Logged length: 3.75in
